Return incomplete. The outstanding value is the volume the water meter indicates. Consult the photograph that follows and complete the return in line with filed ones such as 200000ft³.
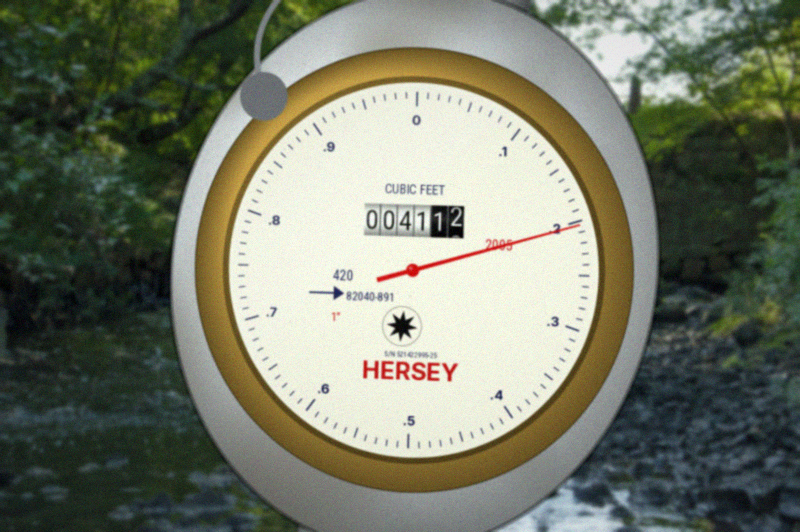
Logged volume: 4112.20ft³
